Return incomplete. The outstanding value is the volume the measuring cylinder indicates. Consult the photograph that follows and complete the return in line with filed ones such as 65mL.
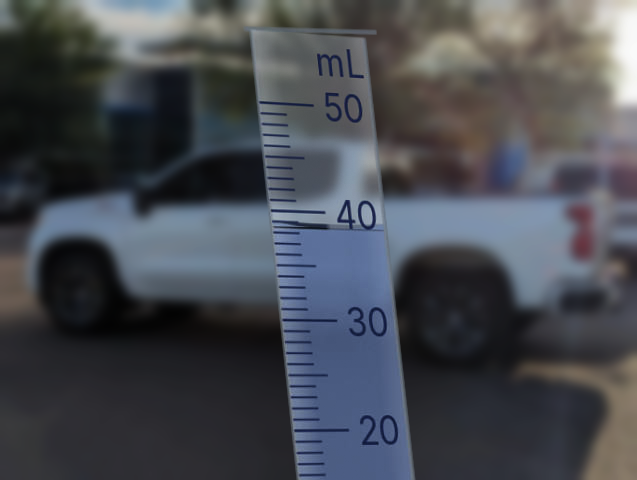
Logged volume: 38.5mL
